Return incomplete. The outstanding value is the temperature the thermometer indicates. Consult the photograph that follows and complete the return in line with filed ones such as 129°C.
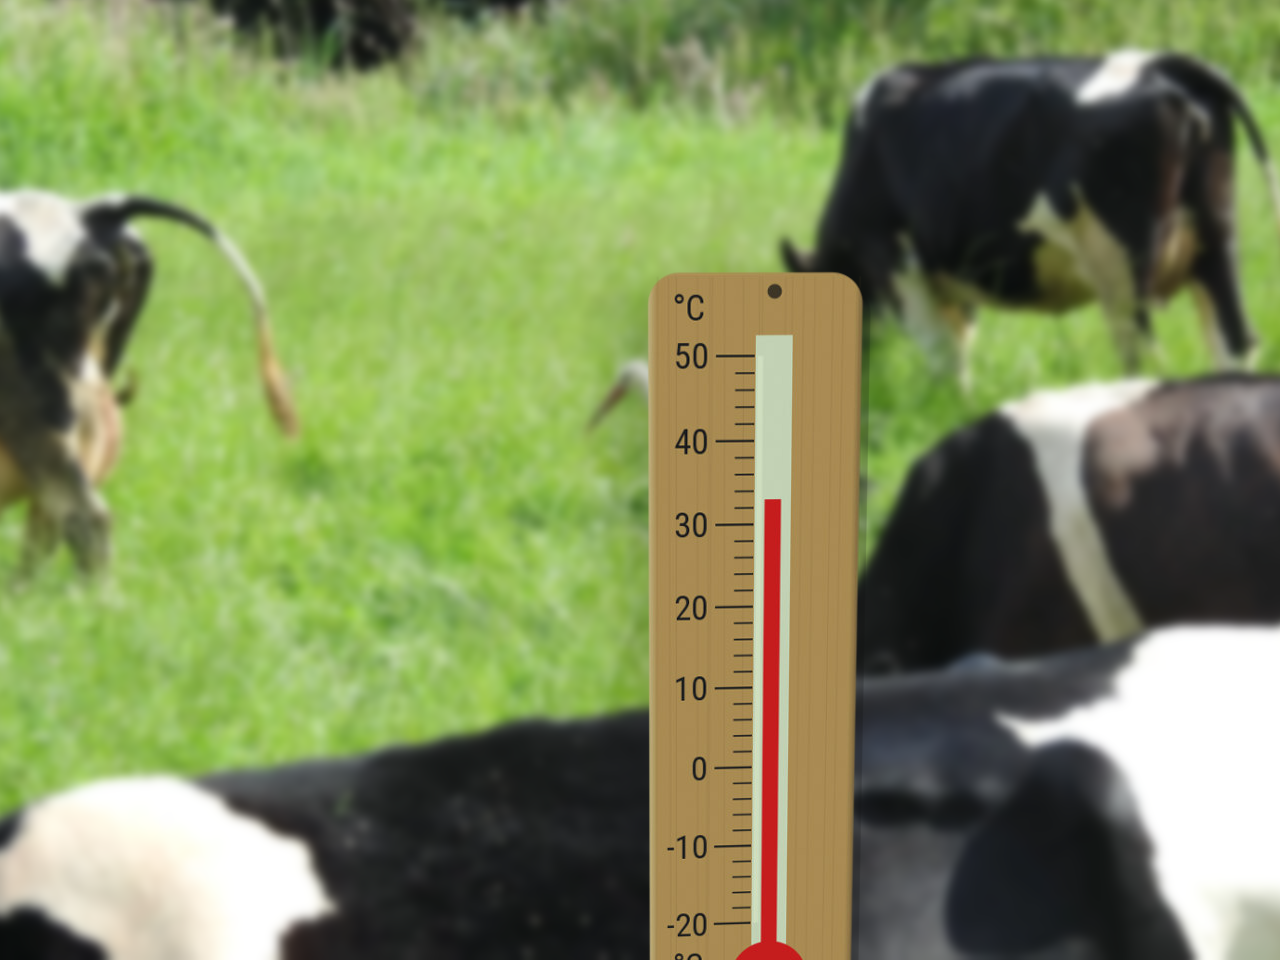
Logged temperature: 33°C
